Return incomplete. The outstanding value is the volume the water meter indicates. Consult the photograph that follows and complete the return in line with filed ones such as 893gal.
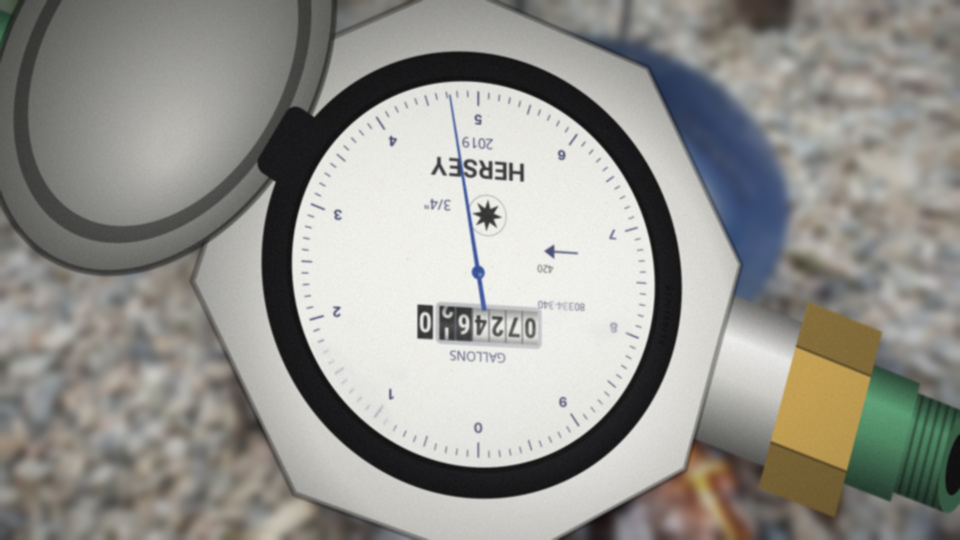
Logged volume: 724614.7gal
